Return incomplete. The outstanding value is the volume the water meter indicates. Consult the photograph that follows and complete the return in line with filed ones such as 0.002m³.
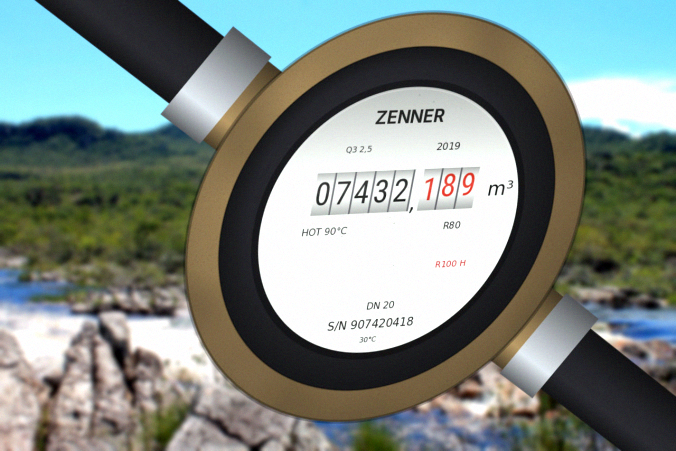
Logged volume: 7432.189m³
